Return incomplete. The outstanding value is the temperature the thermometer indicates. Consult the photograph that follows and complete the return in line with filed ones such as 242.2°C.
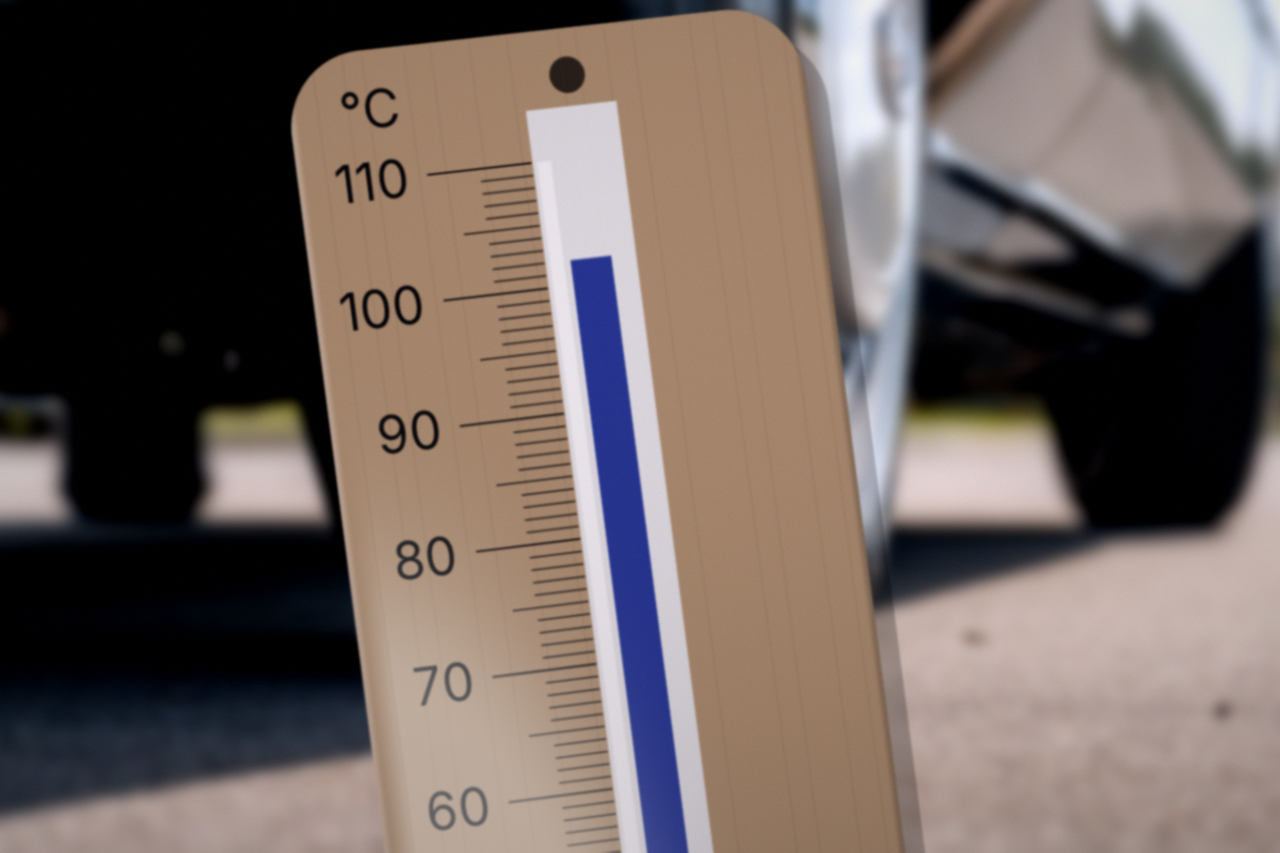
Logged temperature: 102°C
